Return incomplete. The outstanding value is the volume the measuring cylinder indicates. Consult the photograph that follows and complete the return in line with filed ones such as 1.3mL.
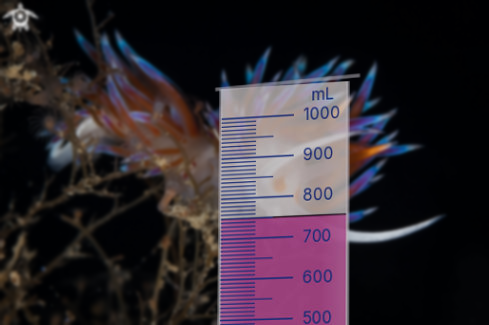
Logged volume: 750mL
